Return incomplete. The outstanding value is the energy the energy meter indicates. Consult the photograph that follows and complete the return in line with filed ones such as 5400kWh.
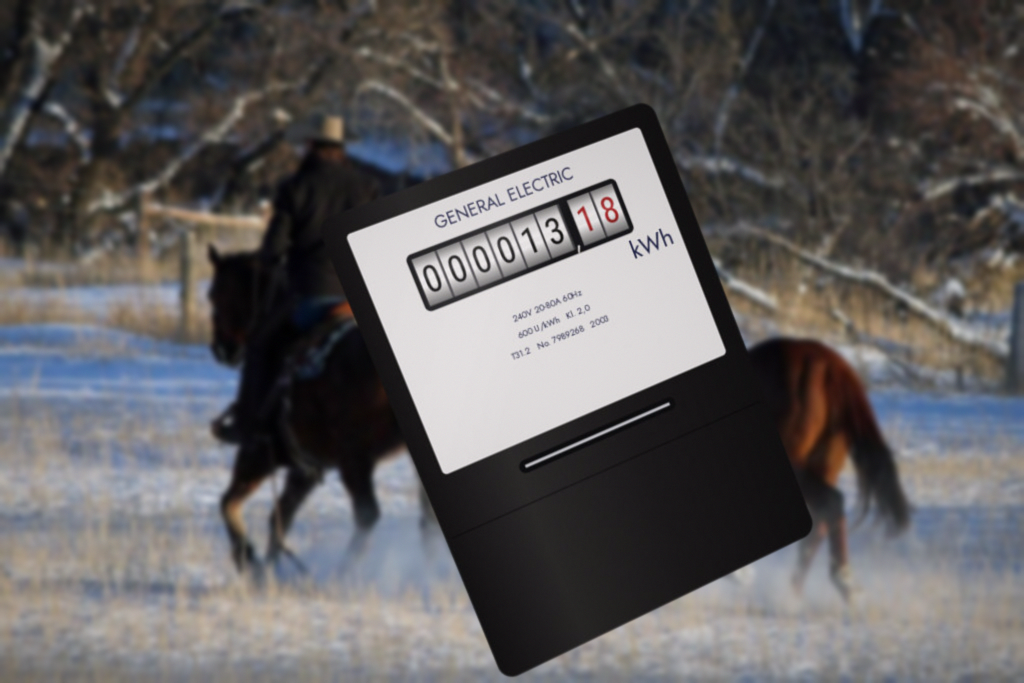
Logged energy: 13.18kWh
